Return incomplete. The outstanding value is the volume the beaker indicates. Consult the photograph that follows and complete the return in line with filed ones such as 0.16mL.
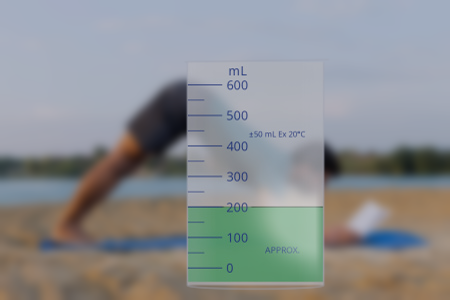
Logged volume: 200mL
